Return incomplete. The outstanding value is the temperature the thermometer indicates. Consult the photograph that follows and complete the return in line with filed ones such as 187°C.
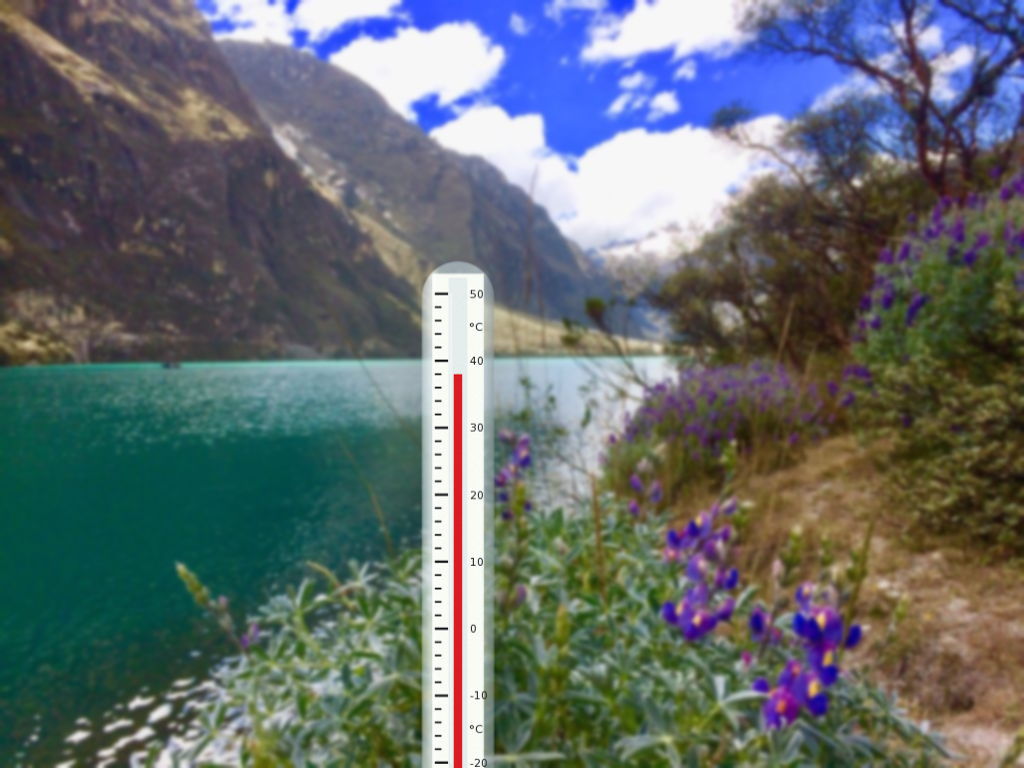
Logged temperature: 38°C
